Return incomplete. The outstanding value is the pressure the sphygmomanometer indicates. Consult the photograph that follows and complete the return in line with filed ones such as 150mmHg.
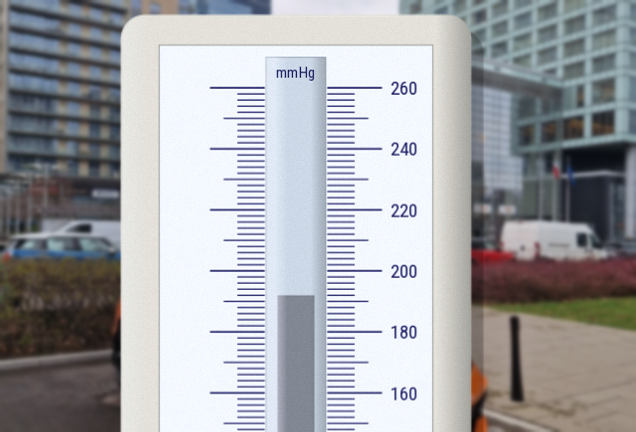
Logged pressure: 192mmHg
